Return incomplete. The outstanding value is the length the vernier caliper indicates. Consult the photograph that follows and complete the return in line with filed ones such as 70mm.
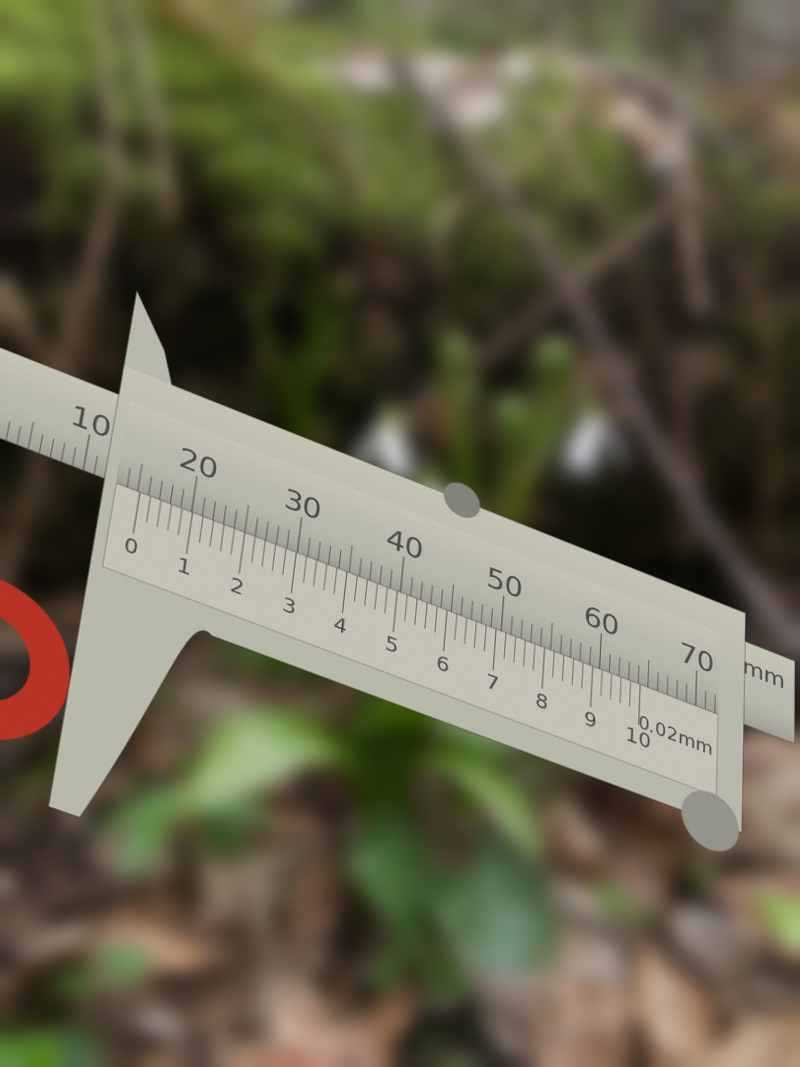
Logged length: 15.2mm
